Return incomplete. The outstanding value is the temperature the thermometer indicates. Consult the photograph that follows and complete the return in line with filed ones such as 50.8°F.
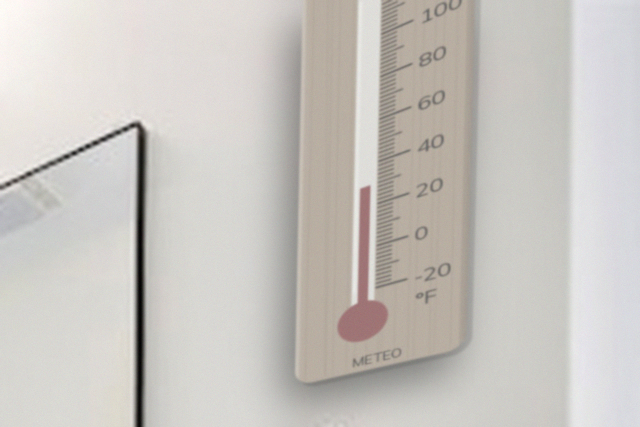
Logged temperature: 30°F
